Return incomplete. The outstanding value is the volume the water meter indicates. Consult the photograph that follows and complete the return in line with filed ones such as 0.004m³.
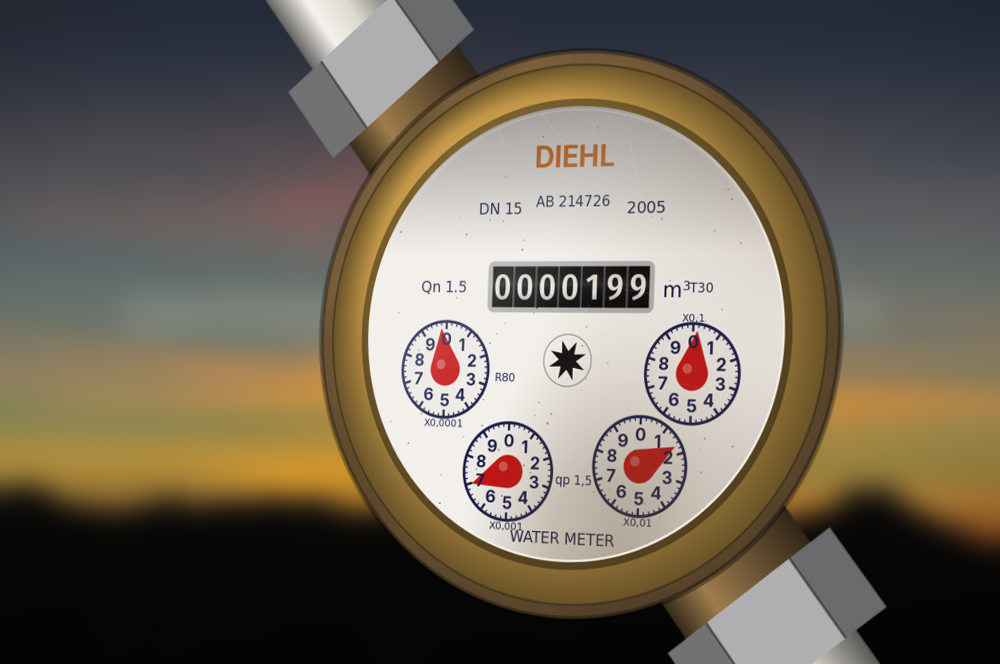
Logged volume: 199.0169m³
